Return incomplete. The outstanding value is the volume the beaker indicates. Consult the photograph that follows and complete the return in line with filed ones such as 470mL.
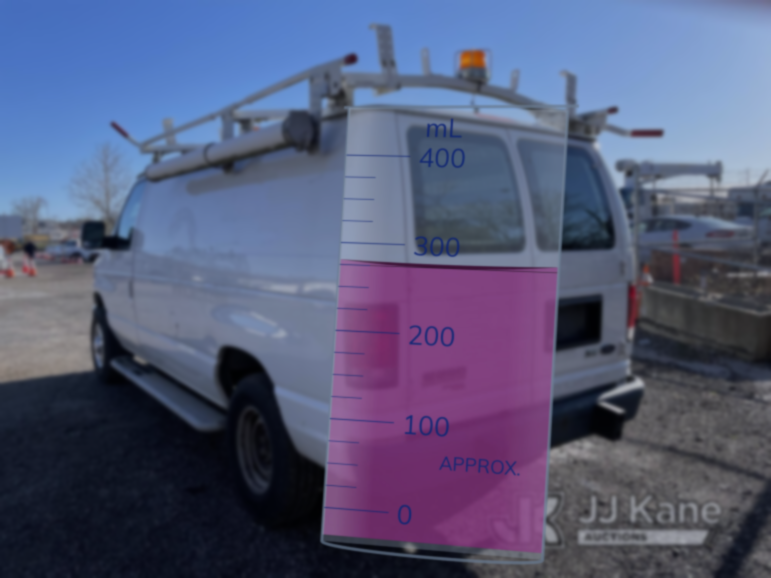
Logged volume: 275mL
